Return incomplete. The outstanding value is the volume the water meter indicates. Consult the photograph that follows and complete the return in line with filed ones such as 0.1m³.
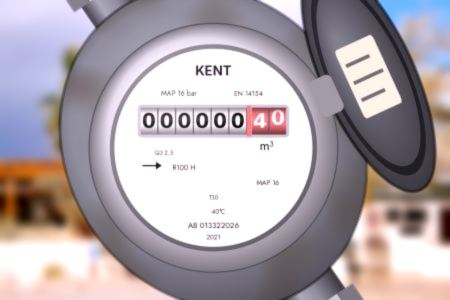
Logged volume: 0.40m³
